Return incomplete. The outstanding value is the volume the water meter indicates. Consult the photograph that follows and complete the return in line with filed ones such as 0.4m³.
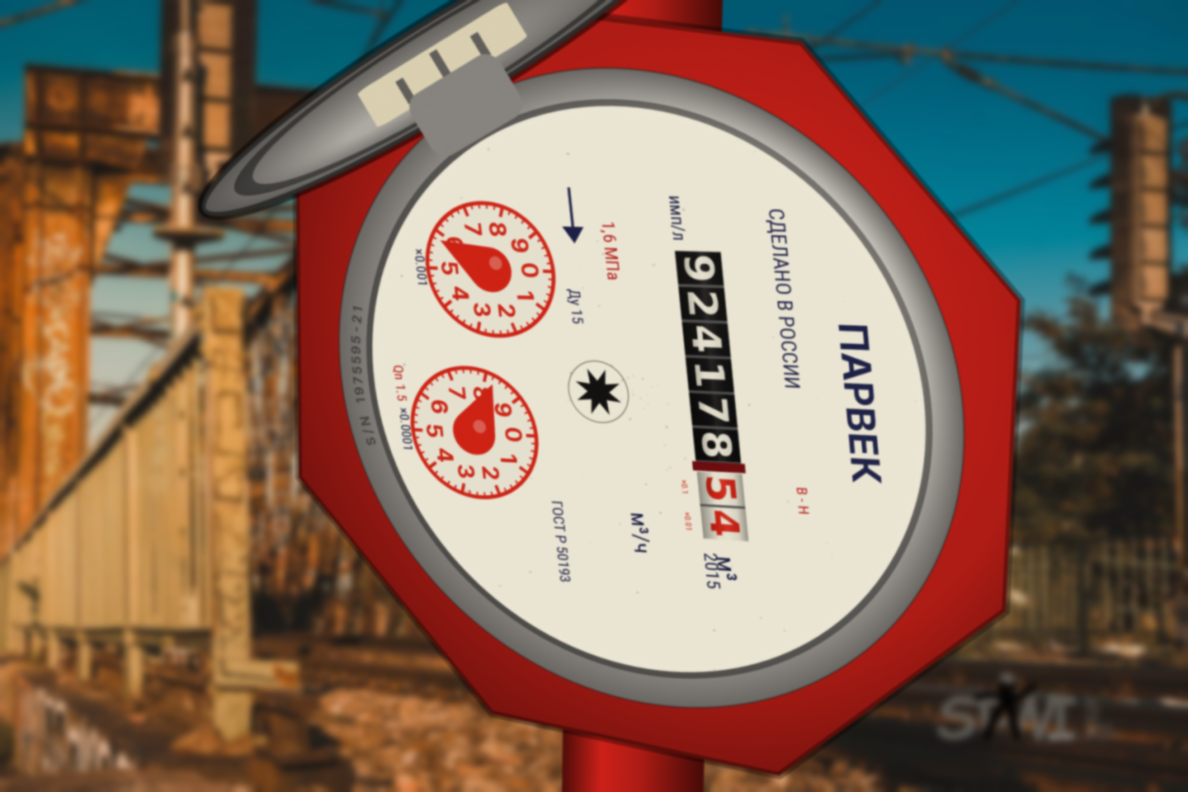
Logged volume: 924178.5458m³
